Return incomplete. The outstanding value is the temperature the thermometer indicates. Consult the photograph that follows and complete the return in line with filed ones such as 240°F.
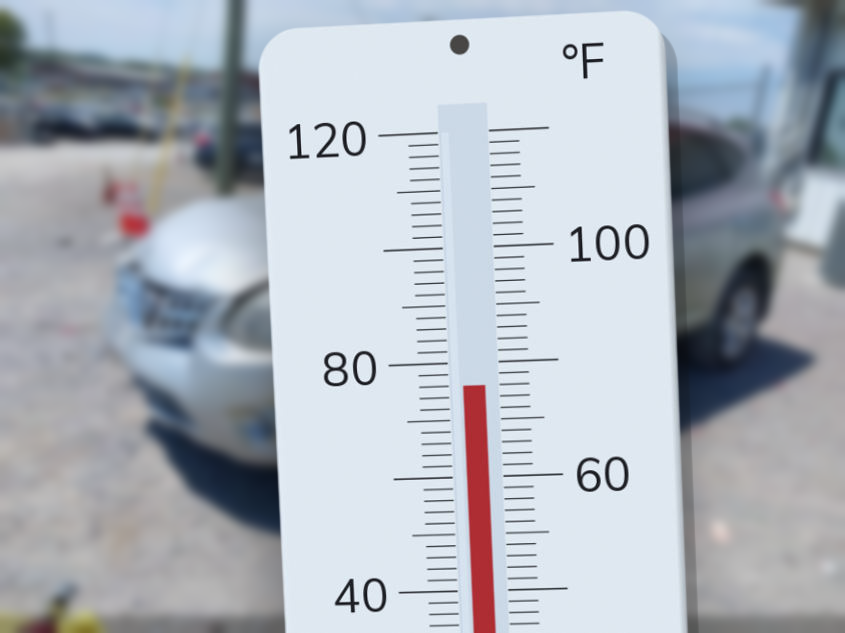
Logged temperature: 76°F
